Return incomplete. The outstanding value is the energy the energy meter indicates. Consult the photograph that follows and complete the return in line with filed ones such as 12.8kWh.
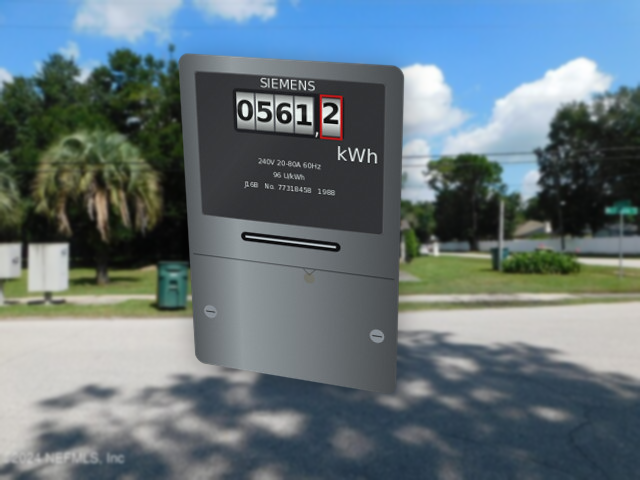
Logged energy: 561.2kWh
